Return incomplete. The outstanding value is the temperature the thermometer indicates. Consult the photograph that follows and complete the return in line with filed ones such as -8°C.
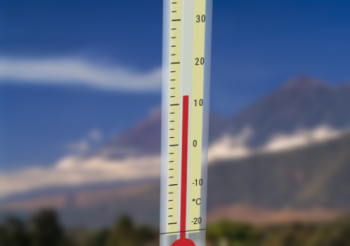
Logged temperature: 12°C
